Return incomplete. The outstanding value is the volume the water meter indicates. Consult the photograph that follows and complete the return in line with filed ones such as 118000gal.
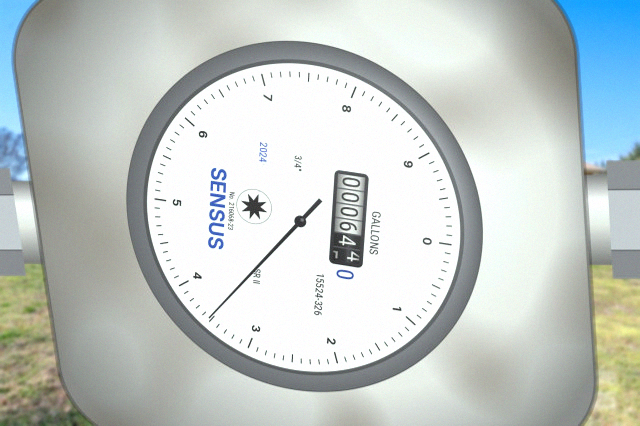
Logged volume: 6443.5gal
